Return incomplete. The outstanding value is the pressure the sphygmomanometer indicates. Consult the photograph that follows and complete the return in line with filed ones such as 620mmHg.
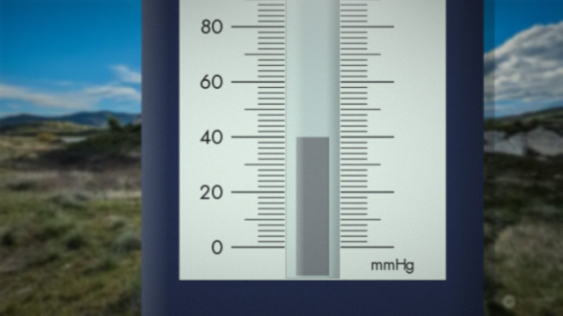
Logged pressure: 40mmHg
